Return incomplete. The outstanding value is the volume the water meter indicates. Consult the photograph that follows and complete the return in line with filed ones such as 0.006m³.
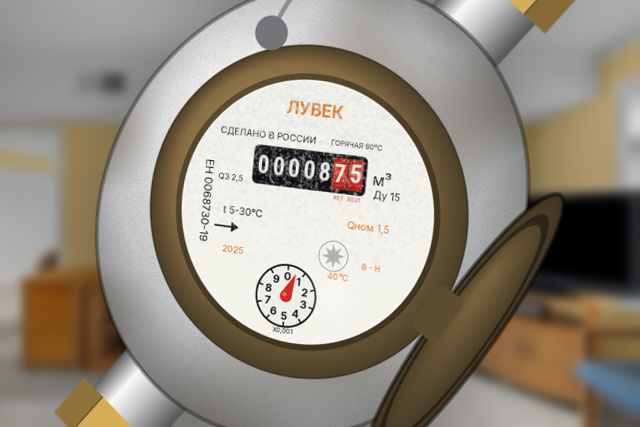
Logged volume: 8.750m³
